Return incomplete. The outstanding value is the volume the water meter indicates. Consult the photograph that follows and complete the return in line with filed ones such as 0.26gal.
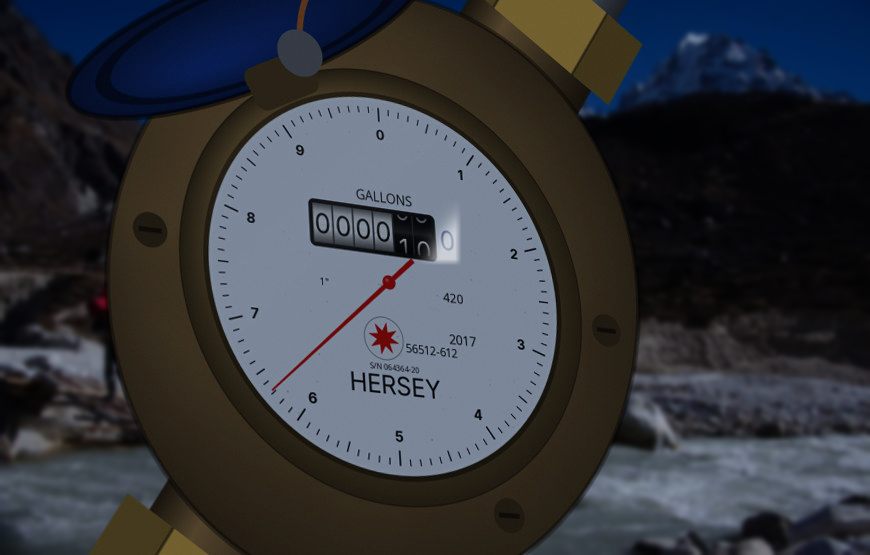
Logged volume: 96.3gal
